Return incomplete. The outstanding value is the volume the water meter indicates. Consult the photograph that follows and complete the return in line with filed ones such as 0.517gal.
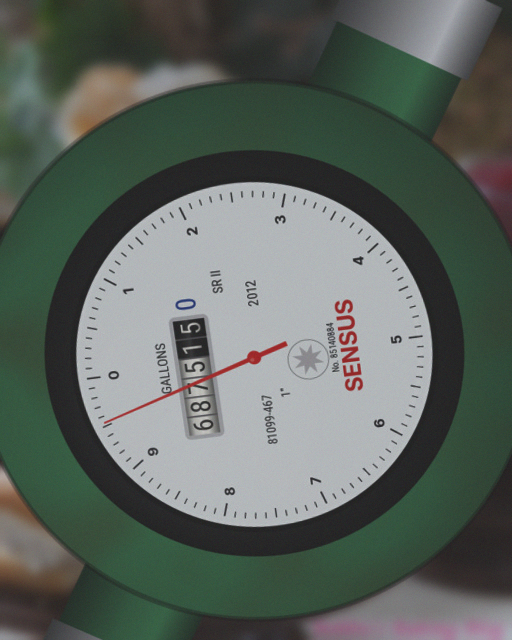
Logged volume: 6875149.5gal
